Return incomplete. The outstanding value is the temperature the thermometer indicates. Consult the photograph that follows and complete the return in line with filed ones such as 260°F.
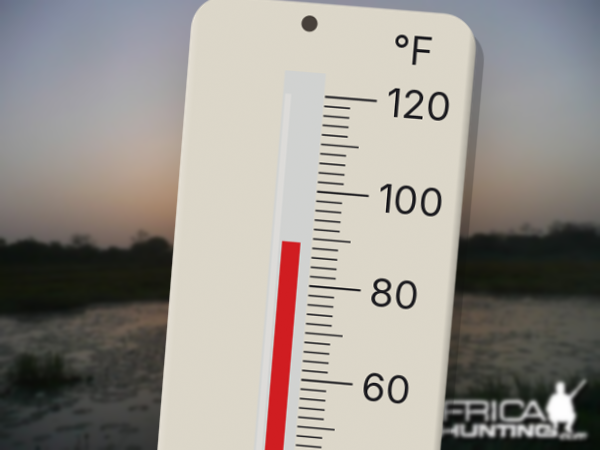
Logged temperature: 89°F
